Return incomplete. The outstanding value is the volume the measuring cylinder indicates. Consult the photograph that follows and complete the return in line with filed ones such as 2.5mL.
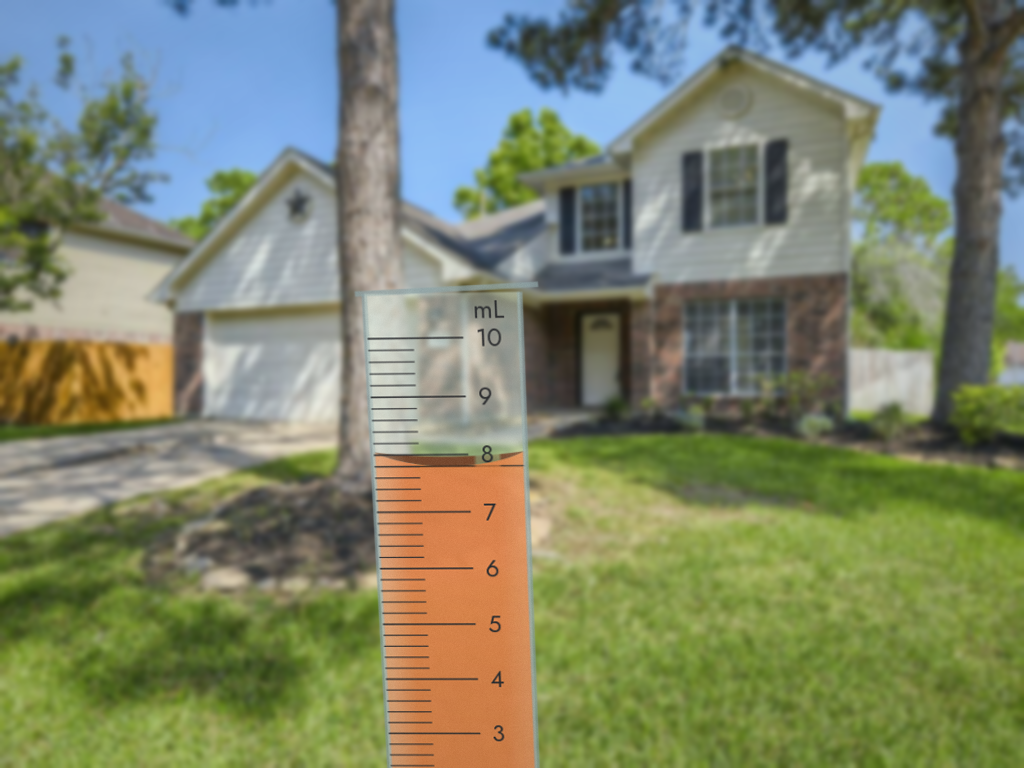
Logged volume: 7.8mL
